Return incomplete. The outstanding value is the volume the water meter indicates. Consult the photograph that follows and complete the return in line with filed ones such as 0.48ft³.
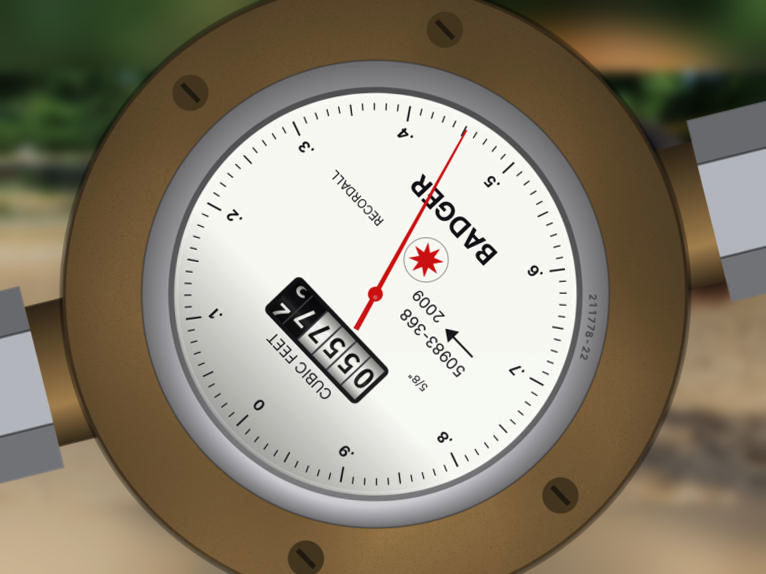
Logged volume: 55772.45ft³
